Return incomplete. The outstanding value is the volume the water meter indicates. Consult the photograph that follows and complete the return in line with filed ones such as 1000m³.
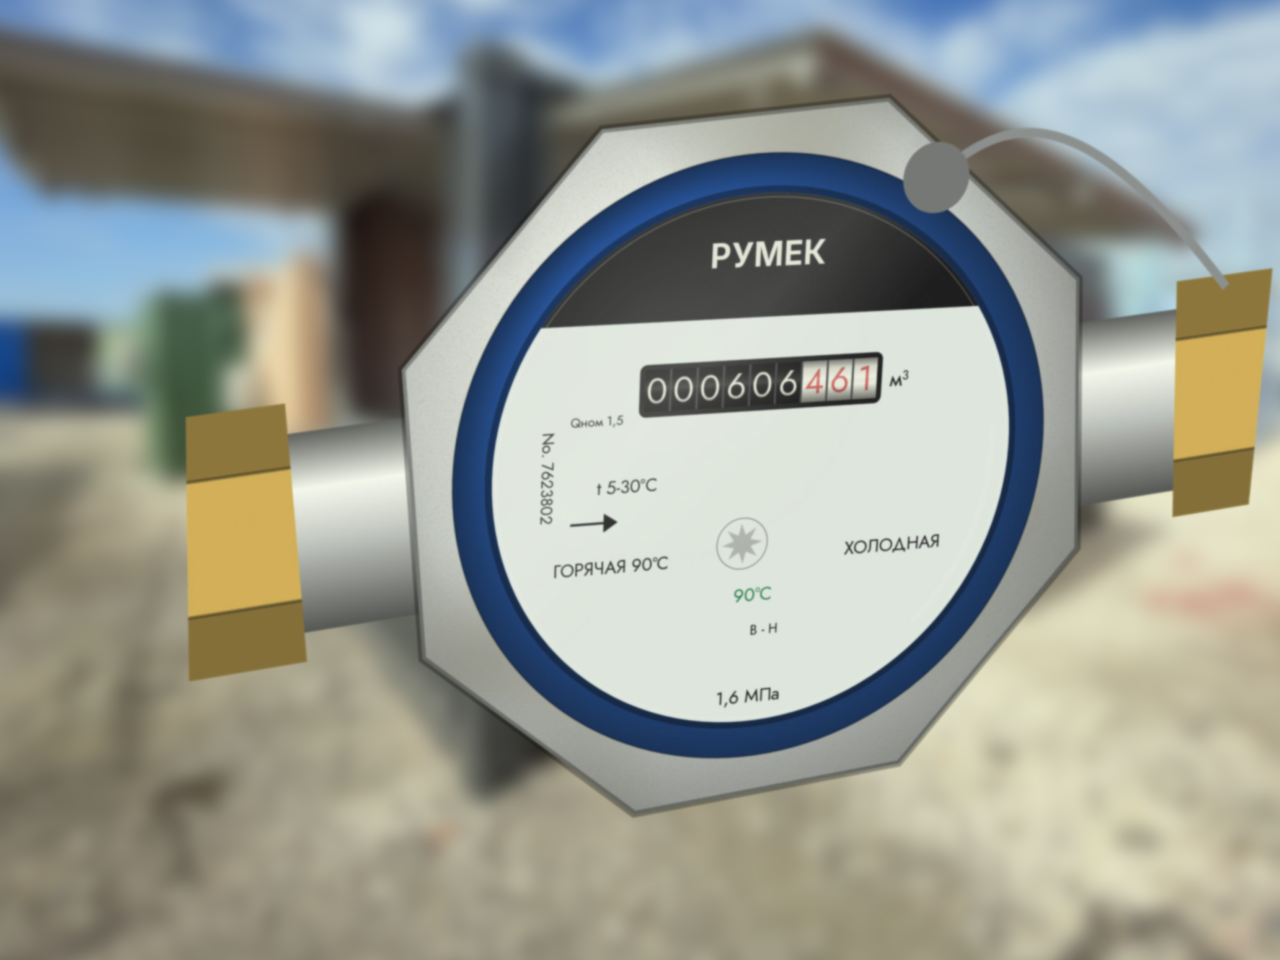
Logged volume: 606.461m³
